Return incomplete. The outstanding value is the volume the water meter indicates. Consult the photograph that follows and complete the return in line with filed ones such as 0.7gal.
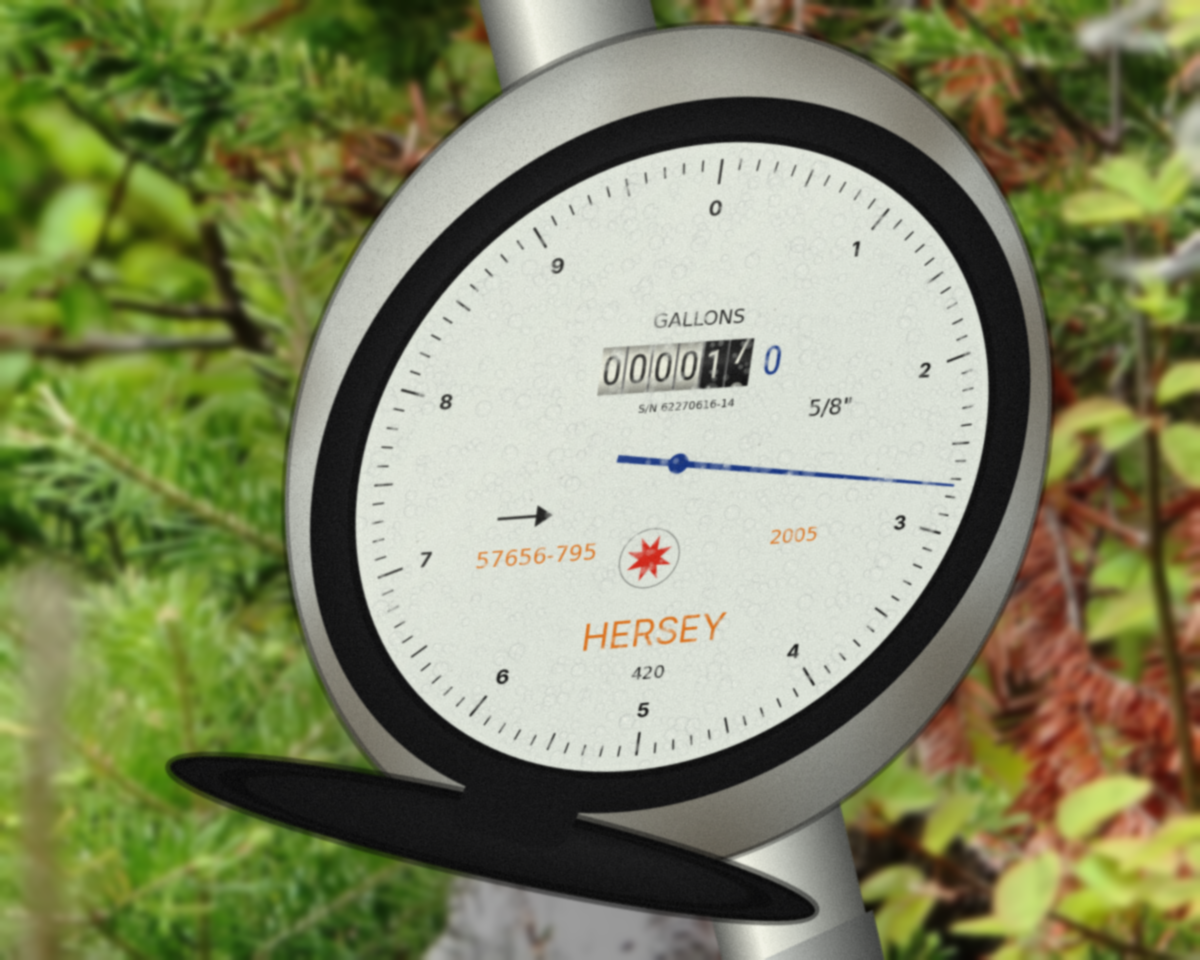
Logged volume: 172.7gal
